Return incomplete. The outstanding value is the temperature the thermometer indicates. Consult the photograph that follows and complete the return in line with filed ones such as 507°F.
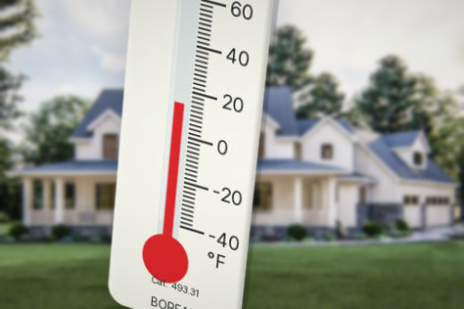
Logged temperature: 14°F
